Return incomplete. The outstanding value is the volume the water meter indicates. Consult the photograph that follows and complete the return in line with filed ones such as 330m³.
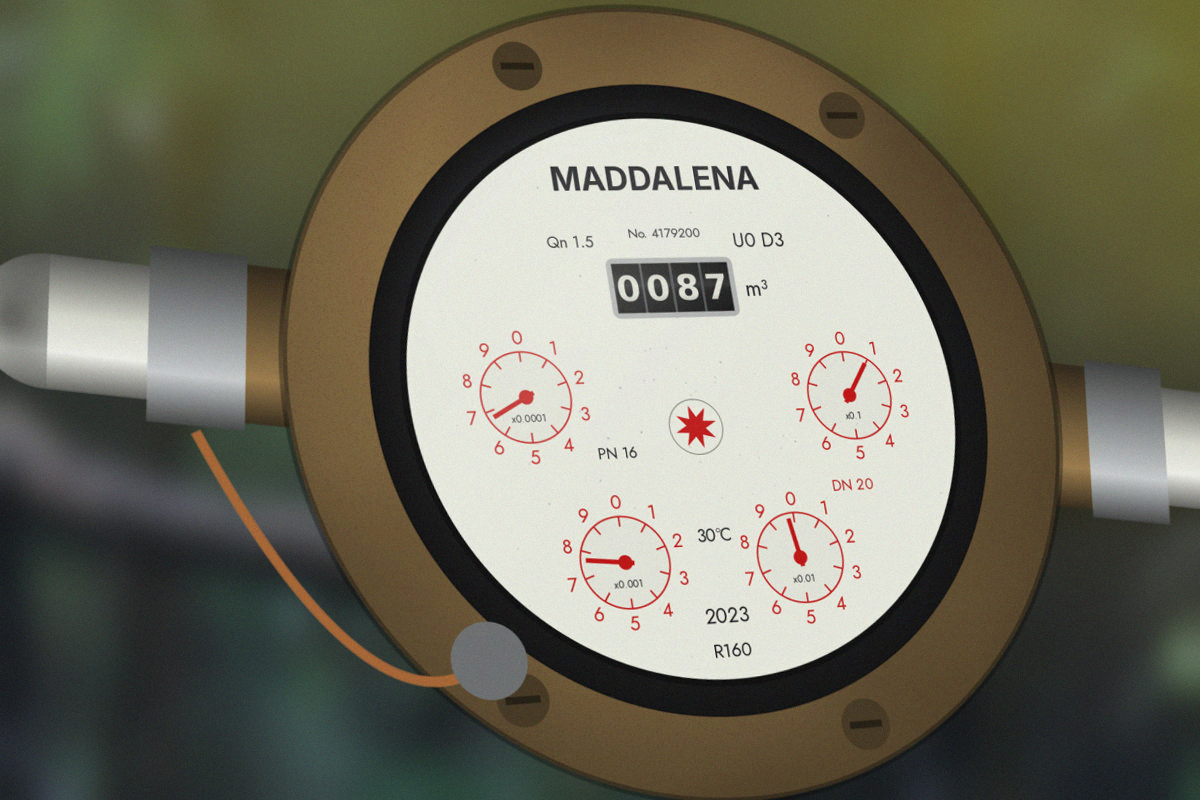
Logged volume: 87.0976m³
